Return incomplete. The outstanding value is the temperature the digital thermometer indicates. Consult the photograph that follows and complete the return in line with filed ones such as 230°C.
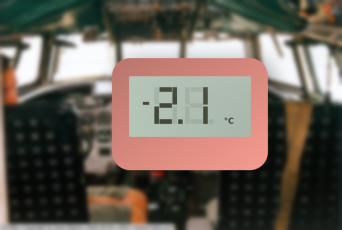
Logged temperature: -2.1°C
